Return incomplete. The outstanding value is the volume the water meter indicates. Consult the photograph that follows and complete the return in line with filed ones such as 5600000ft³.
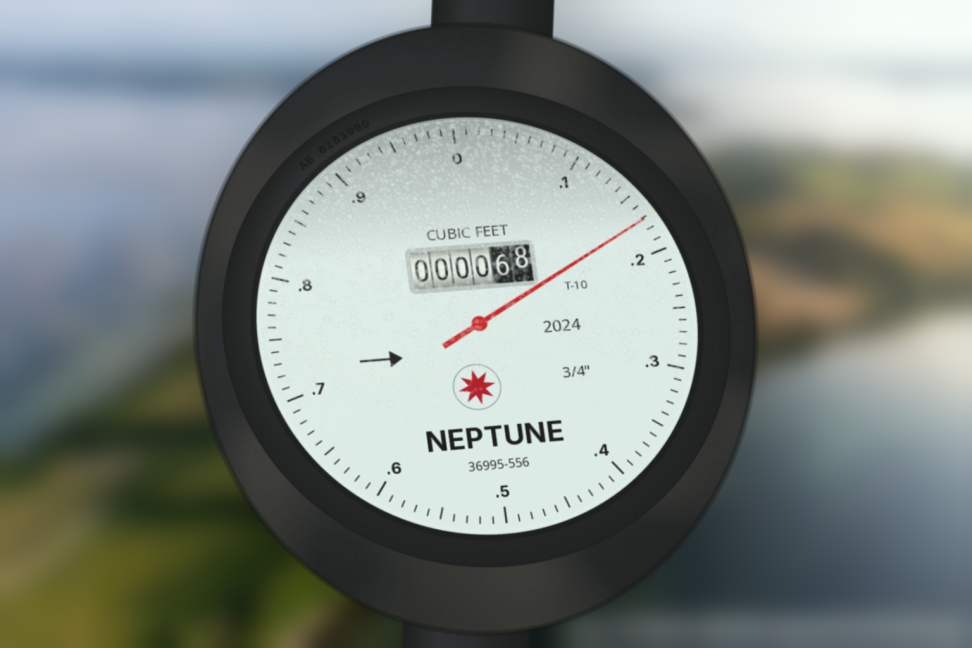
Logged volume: 68.17ft³
